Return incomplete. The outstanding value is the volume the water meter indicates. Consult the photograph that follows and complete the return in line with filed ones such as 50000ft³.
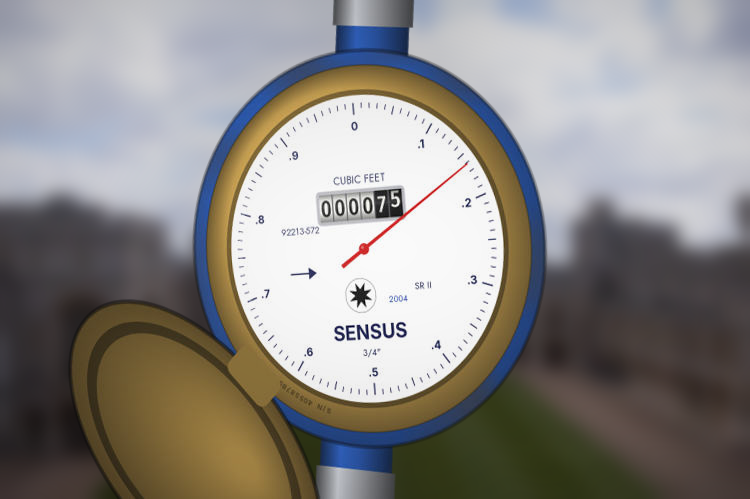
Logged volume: 75.16ft³
